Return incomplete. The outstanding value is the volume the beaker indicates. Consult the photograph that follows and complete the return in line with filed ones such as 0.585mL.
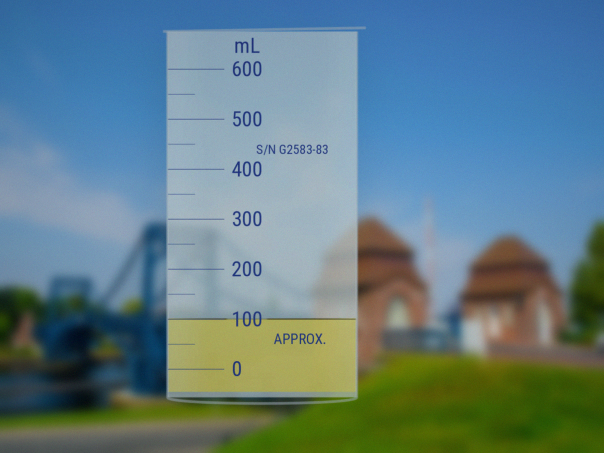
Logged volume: 100mL
